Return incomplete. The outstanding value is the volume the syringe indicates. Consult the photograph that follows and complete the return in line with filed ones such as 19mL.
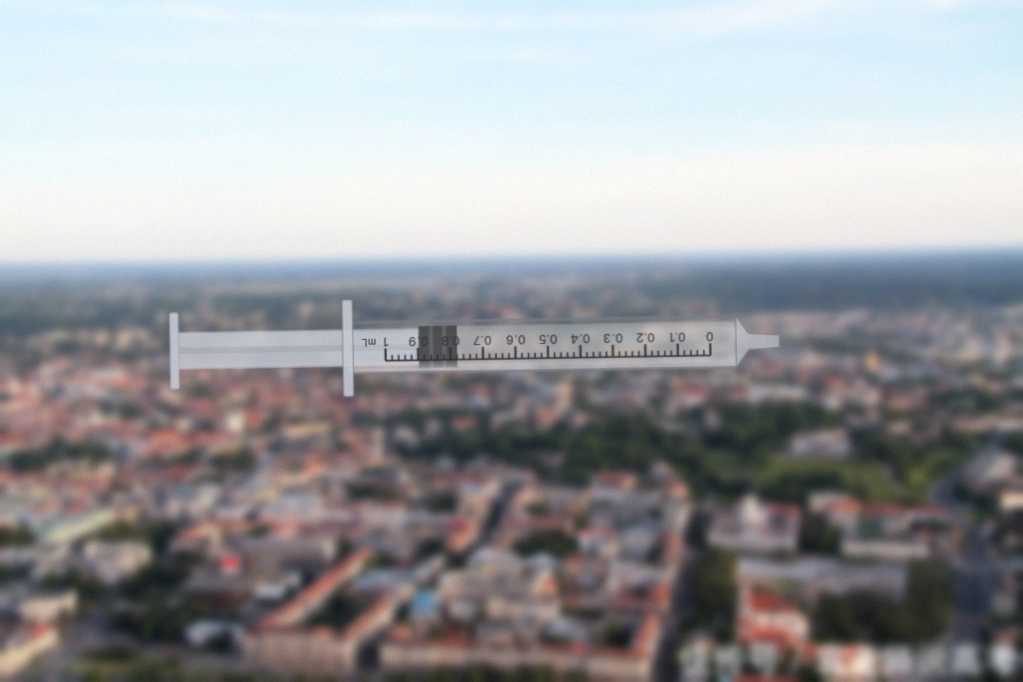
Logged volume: 0.78mL
